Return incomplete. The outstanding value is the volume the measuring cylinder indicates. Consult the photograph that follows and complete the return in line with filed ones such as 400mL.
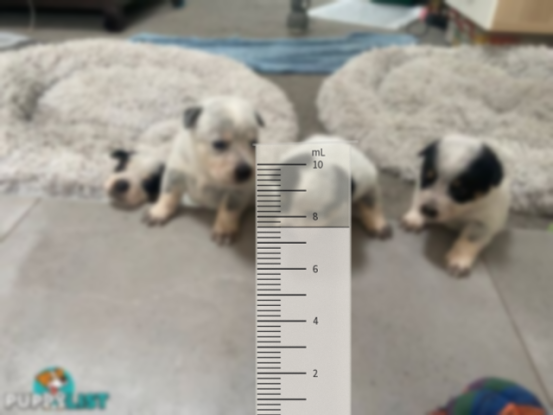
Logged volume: 7.6mL
